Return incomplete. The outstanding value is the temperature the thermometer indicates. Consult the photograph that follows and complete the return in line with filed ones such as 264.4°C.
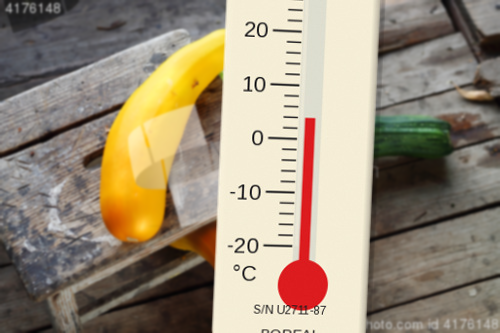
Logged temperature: 4°C
